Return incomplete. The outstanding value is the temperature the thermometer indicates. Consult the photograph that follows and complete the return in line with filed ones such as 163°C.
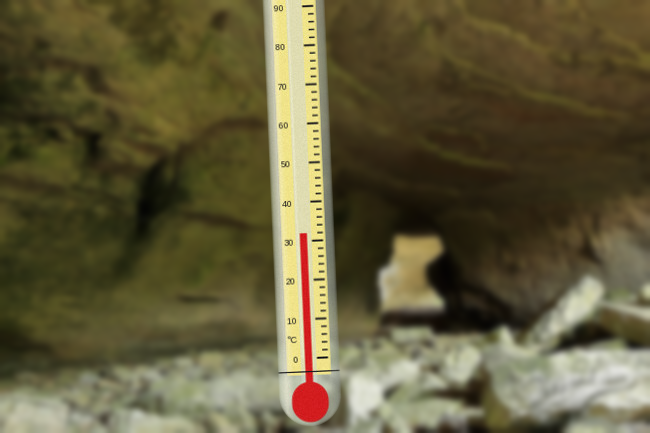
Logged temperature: 32°C
